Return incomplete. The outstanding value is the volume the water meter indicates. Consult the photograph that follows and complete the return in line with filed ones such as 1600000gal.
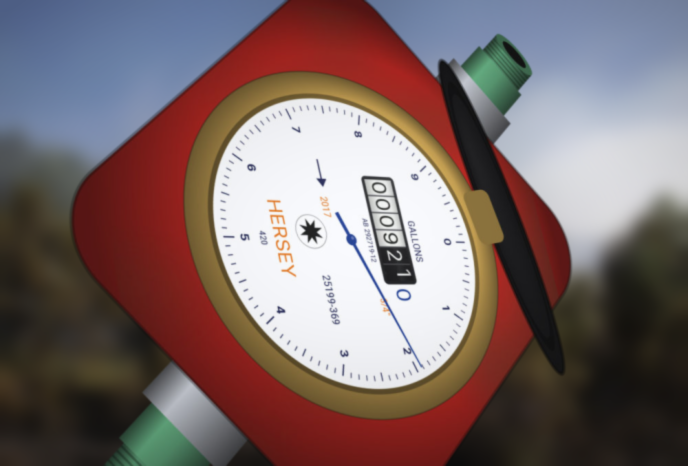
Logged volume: 9211.9gal
